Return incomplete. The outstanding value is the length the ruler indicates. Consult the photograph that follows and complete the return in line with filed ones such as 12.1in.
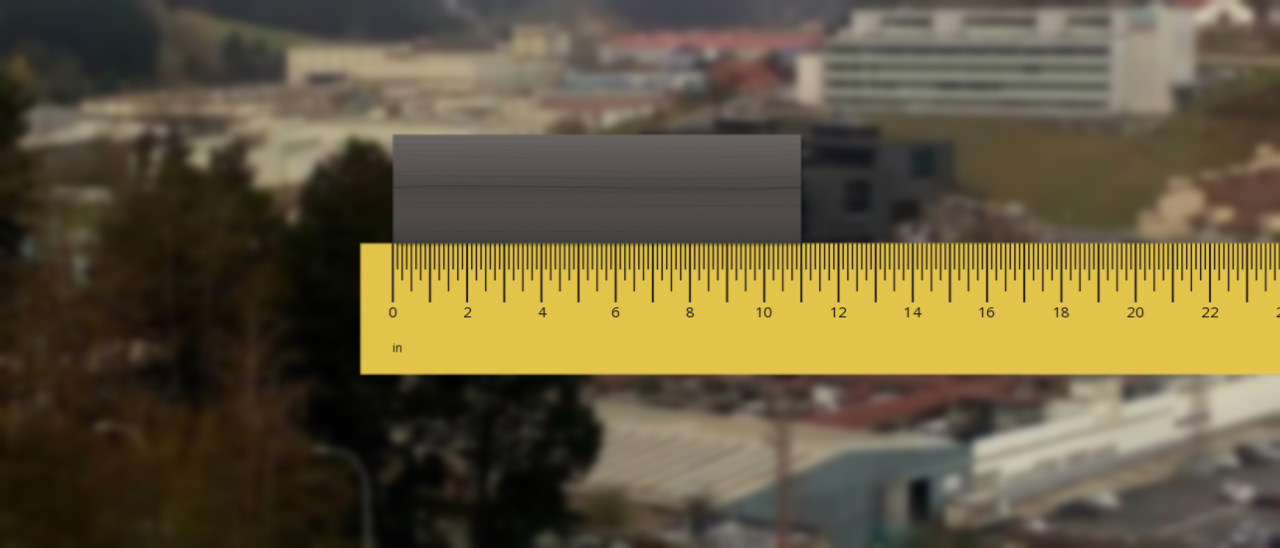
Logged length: 11in
